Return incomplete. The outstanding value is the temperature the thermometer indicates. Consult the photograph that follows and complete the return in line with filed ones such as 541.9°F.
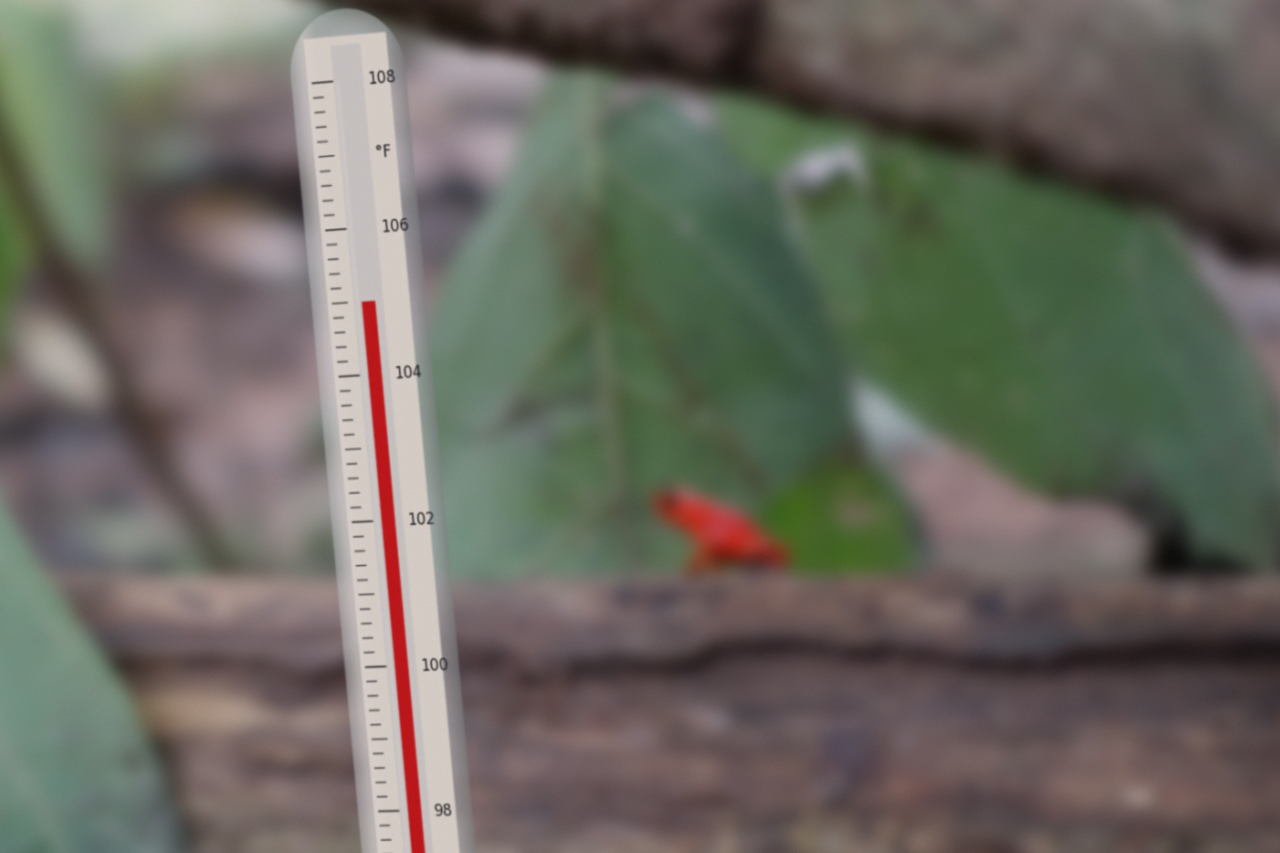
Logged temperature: 105°F
